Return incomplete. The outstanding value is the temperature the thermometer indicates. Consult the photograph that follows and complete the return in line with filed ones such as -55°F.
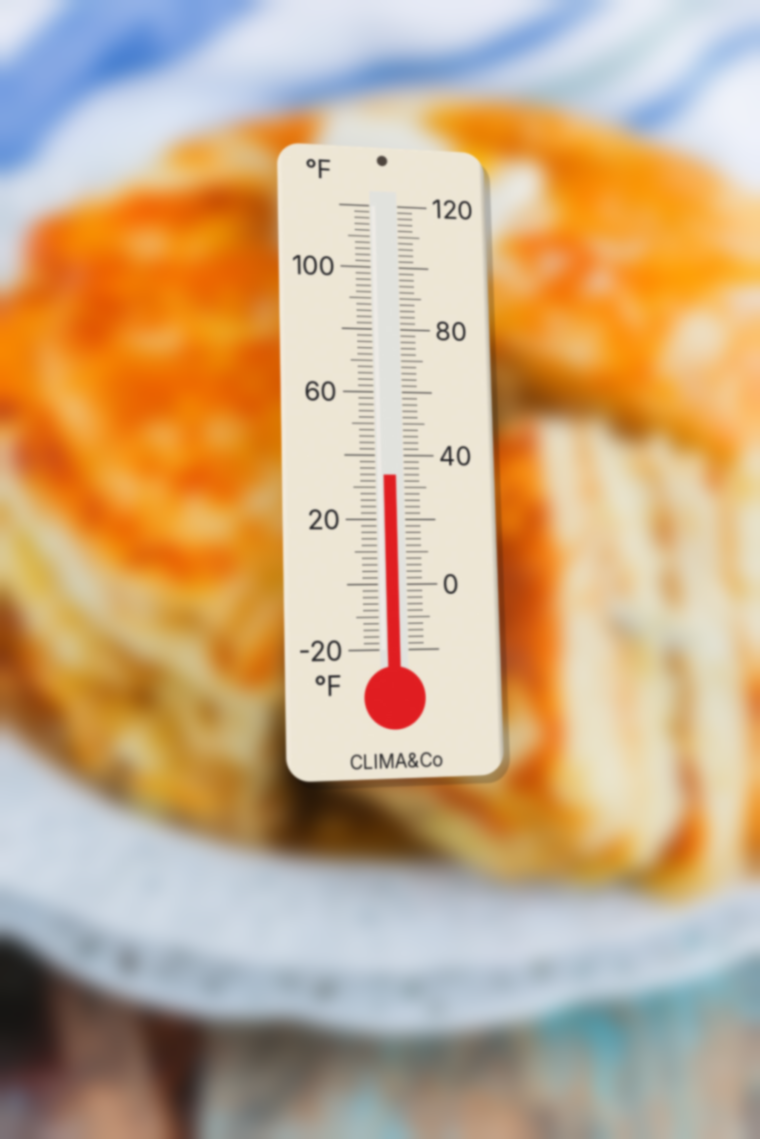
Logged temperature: 34°F
